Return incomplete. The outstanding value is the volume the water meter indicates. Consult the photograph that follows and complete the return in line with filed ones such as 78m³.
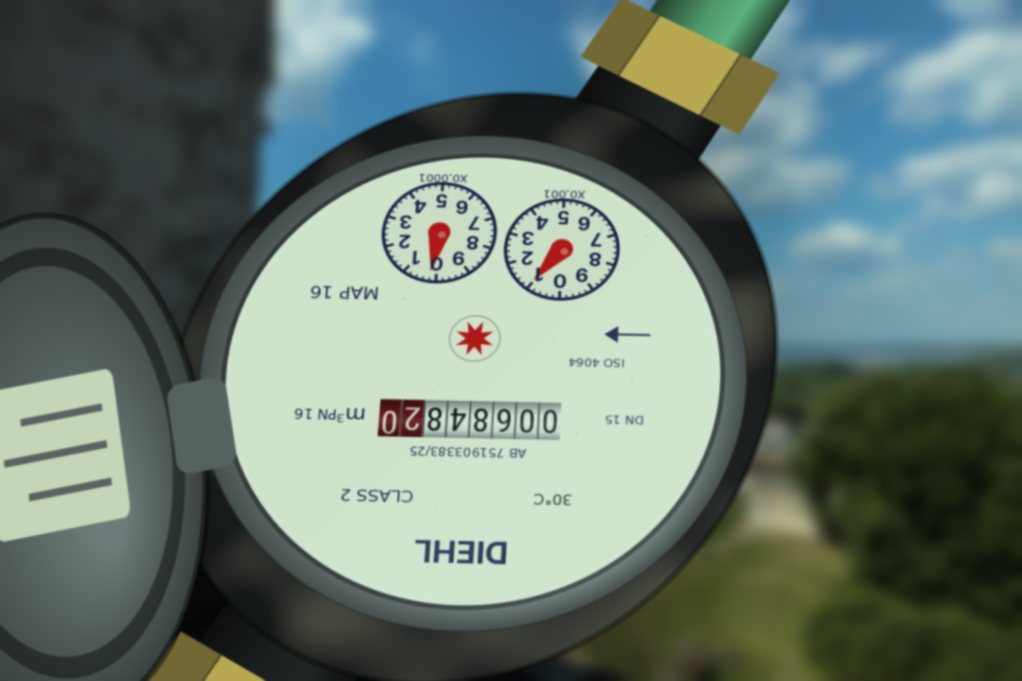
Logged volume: 6848.2010m³
